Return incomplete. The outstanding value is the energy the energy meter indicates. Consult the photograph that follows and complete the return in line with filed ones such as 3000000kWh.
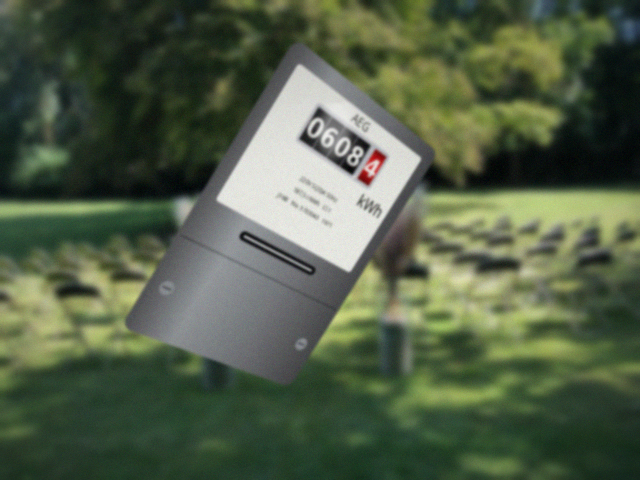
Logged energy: 608.4kWh
